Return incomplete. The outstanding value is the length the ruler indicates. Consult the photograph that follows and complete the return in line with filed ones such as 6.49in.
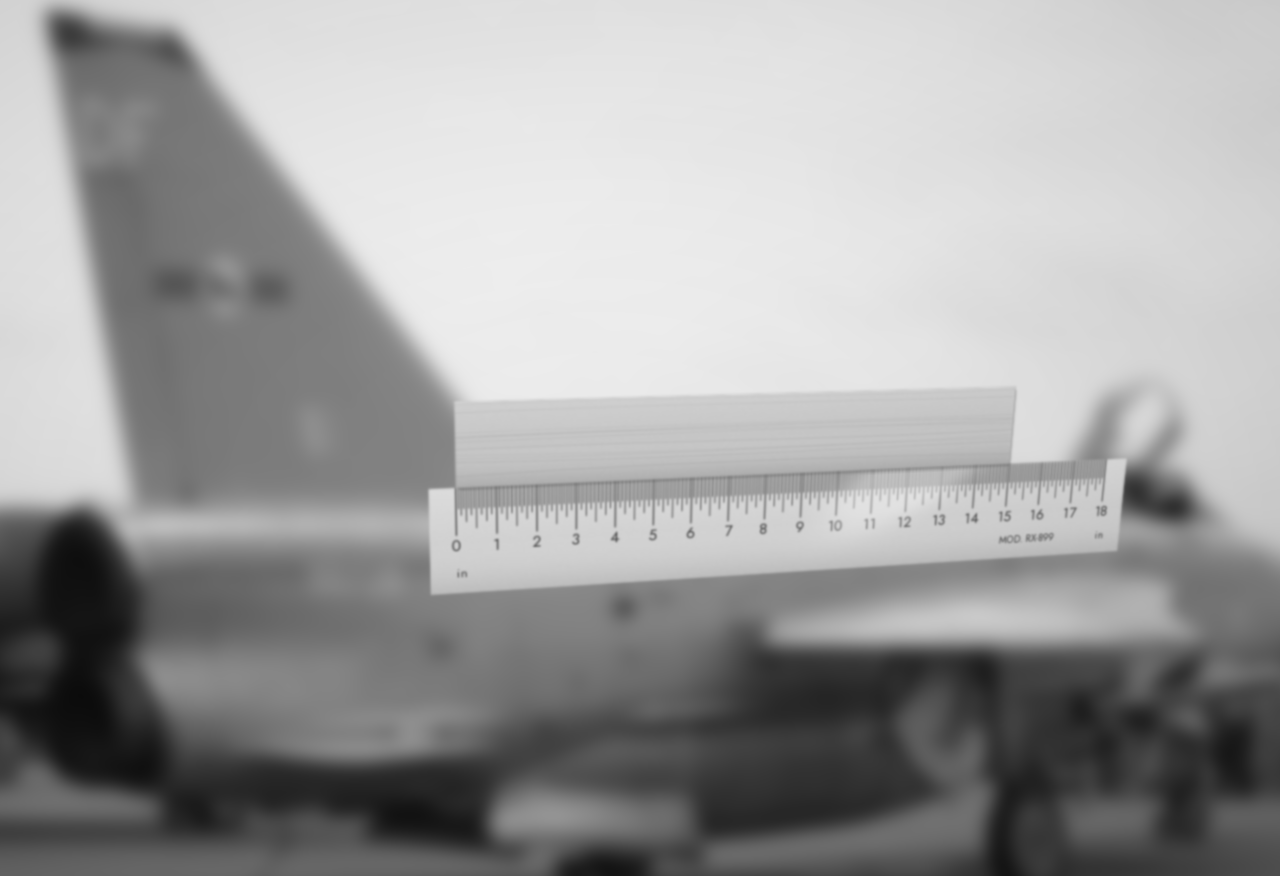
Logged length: 15in
